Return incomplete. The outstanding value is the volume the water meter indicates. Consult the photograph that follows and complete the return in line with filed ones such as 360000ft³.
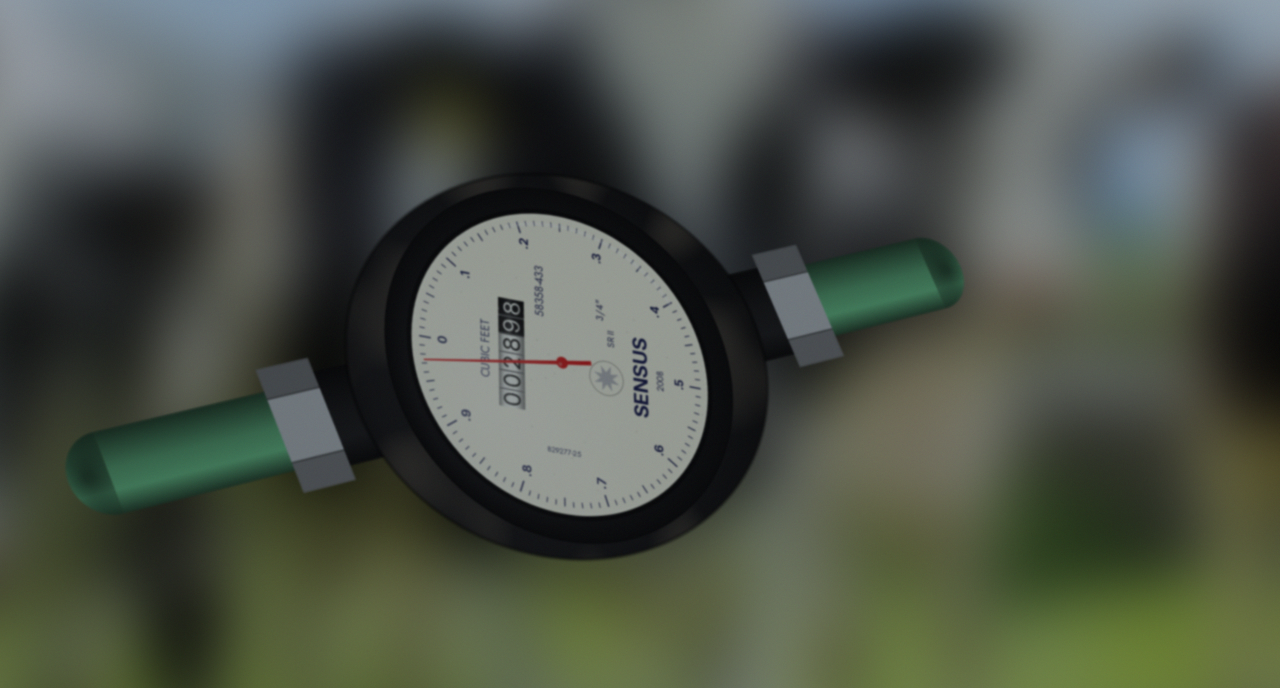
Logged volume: 2897.97ft³
